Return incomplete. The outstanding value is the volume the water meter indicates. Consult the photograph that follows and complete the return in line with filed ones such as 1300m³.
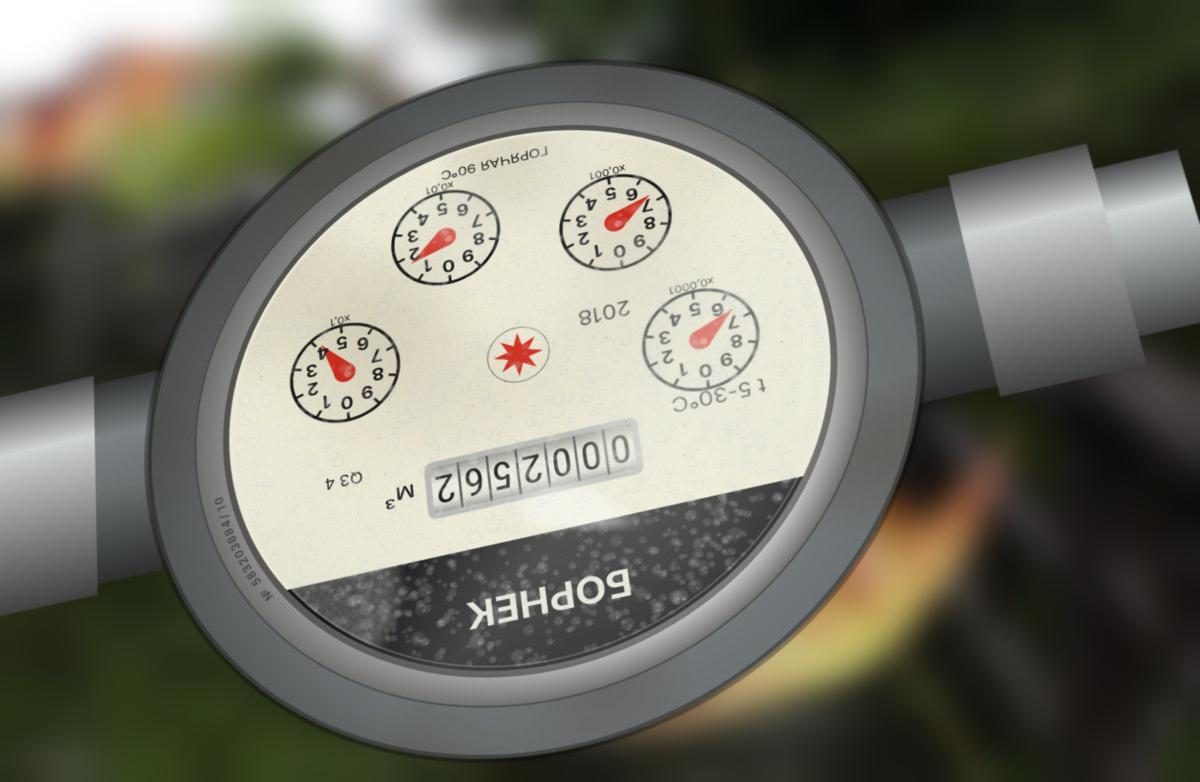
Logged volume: 2562.4166m³
